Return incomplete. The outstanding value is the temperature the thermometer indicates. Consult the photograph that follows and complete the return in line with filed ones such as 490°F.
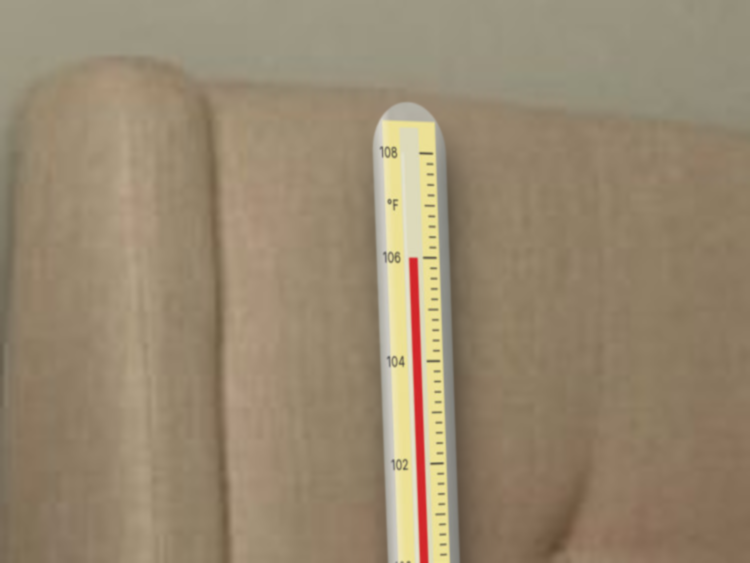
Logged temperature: 106°F
